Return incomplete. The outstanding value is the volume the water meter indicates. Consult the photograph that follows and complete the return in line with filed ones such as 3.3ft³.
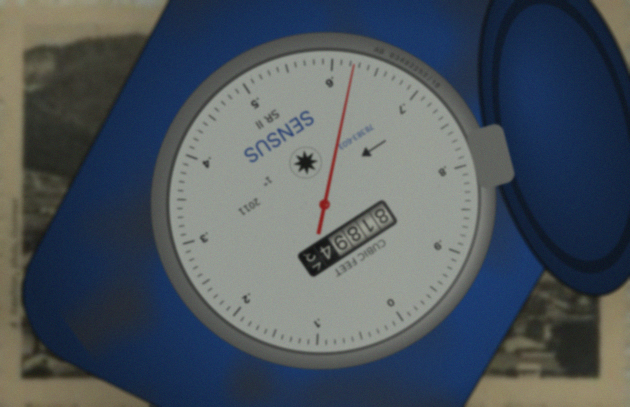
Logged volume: 818942.62ft³
